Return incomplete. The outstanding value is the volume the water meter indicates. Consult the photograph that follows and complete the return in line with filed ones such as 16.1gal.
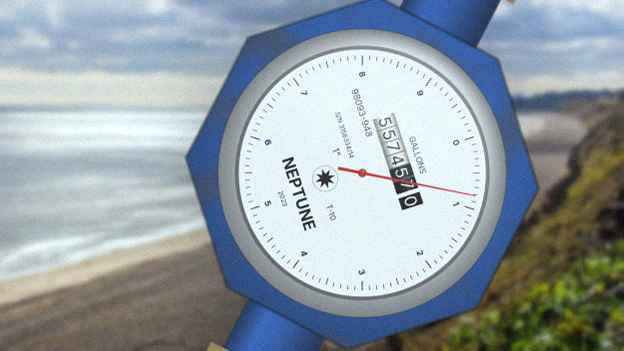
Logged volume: 5574570.8gal
